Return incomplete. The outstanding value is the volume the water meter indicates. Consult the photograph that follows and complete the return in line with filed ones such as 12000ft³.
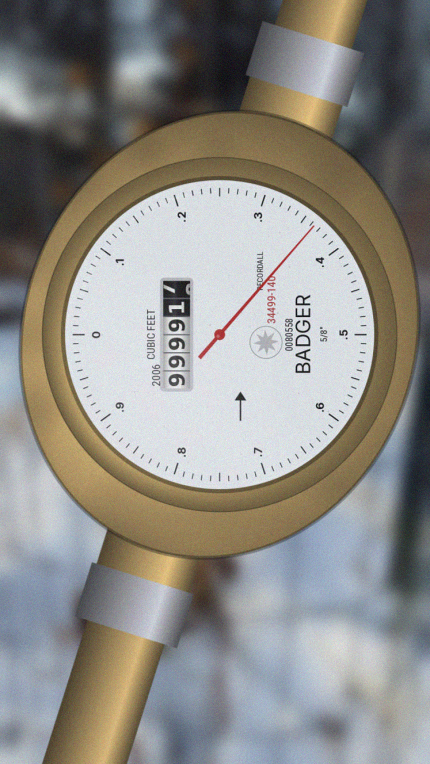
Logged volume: 999917.36ft³
